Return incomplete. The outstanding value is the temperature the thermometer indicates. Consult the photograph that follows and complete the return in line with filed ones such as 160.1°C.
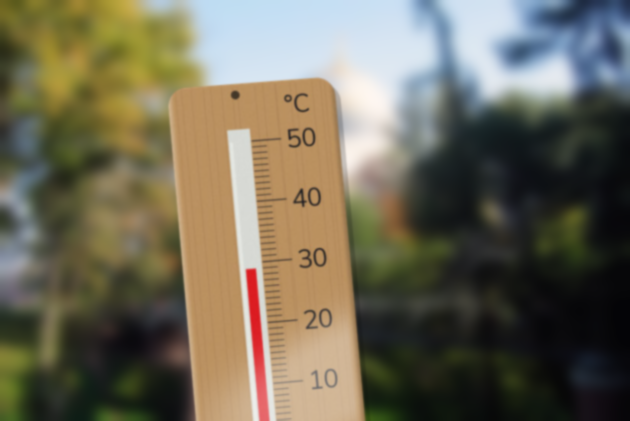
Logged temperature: 29°C
